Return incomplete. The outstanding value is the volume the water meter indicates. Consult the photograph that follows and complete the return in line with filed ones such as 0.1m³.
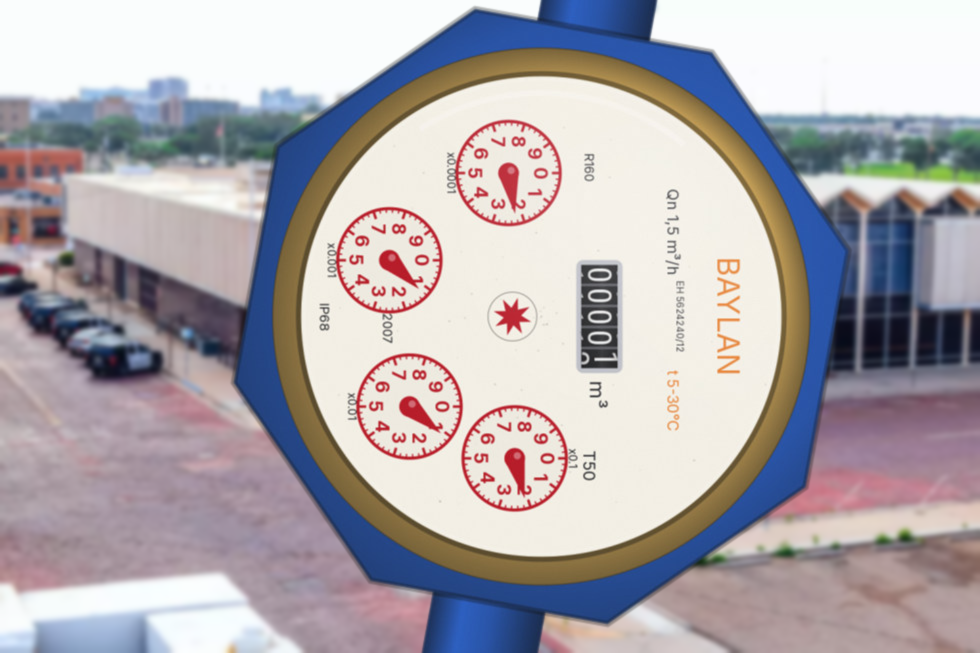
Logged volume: 1.2112m³
